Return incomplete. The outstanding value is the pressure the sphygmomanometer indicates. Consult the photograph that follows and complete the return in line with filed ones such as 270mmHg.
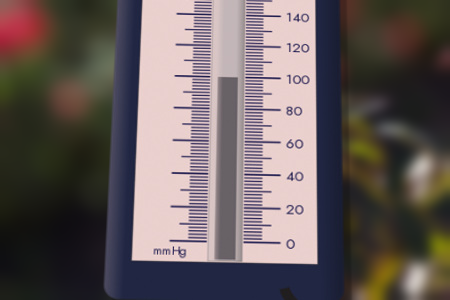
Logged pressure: 100mmHg
